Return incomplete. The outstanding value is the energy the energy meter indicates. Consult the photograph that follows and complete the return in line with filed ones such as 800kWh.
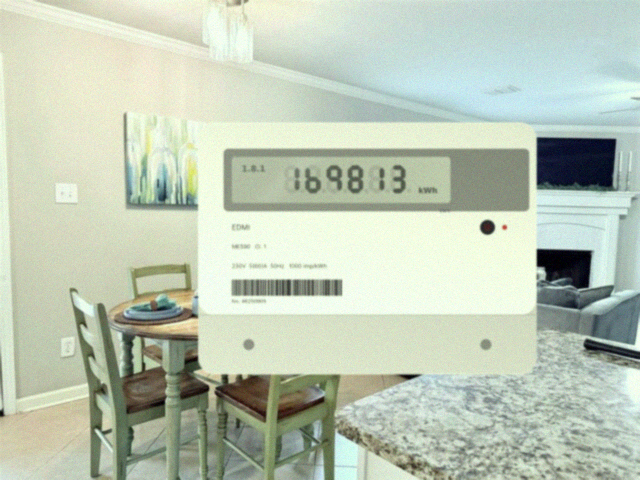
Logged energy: 169813kWh
